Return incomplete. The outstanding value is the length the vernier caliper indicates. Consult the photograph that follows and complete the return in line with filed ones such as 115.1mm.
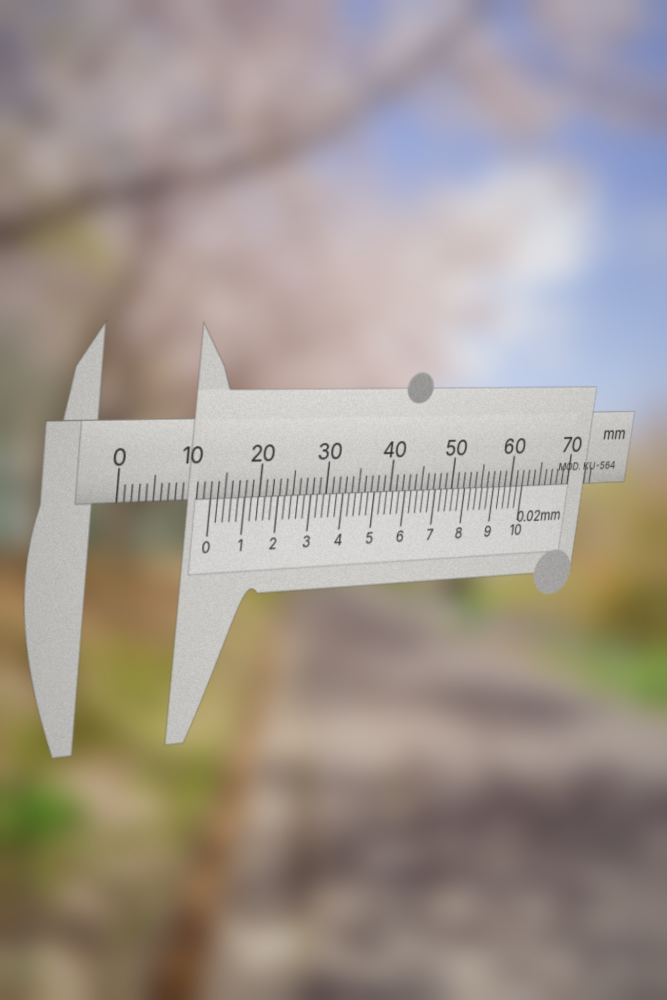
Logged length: 13.0mm
